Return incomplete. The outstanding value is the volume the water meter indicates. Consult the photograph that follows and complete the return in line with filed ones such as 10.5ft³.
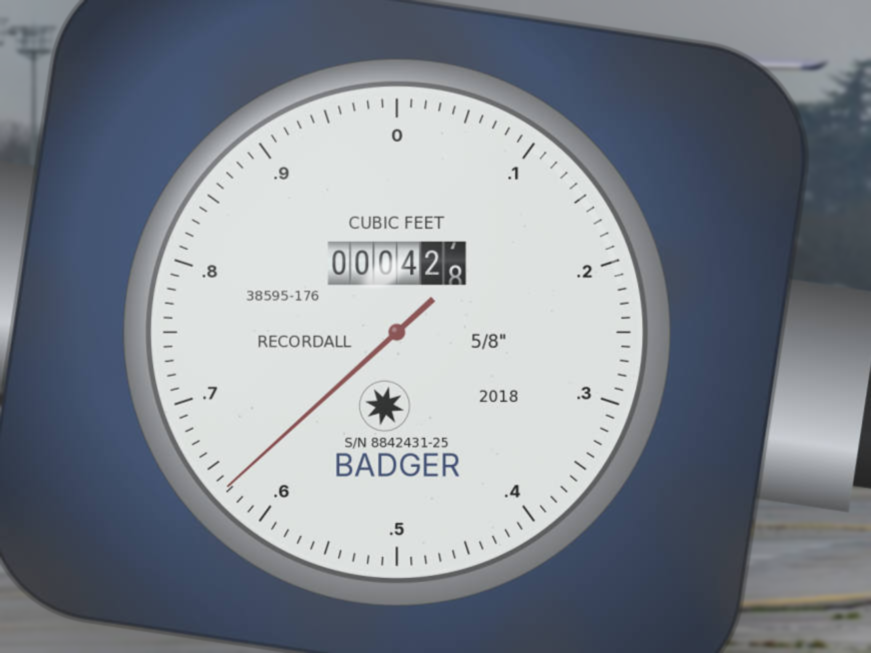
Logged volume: 427.63ft³
